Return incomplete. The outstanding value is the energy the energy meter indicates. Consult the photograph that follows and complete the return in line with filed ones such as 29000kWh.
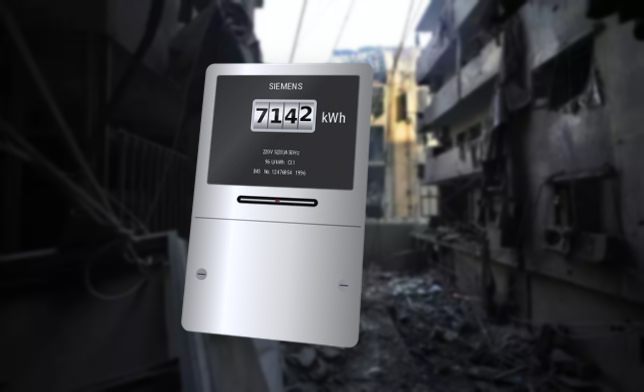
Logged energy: 7142kWh
